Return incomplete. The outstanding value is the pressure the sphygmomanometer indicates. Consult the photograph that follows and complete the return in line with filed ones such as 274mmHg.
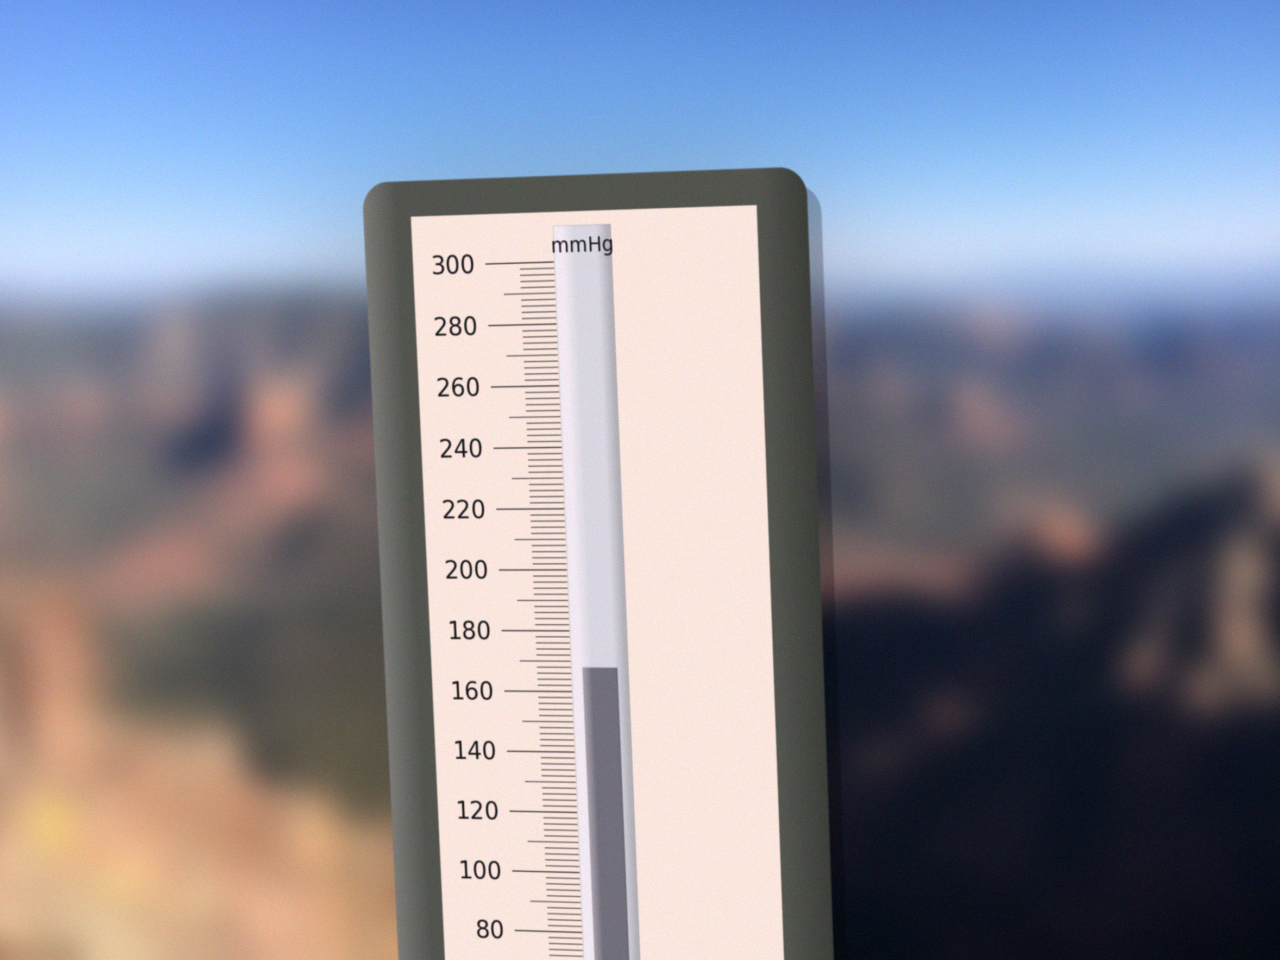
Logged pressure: 168mmHg
